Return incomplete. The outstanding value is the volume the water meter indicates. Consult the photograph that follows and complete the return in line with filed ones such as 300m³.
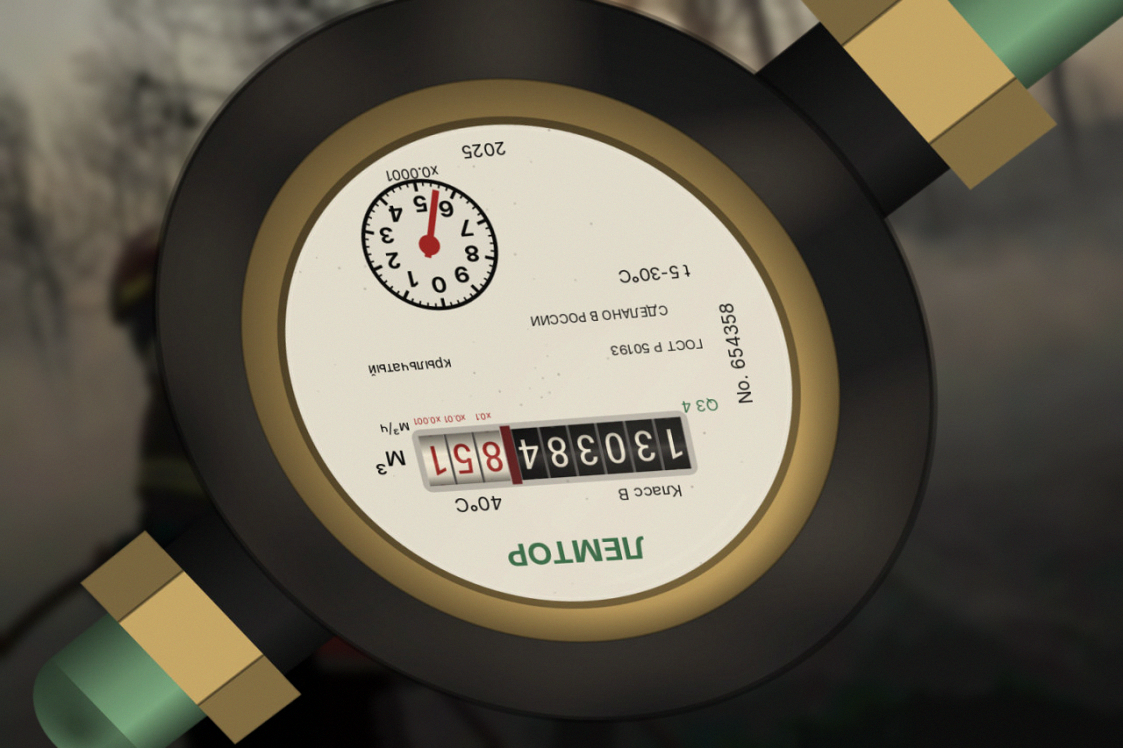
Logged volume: 130384.8515m³
